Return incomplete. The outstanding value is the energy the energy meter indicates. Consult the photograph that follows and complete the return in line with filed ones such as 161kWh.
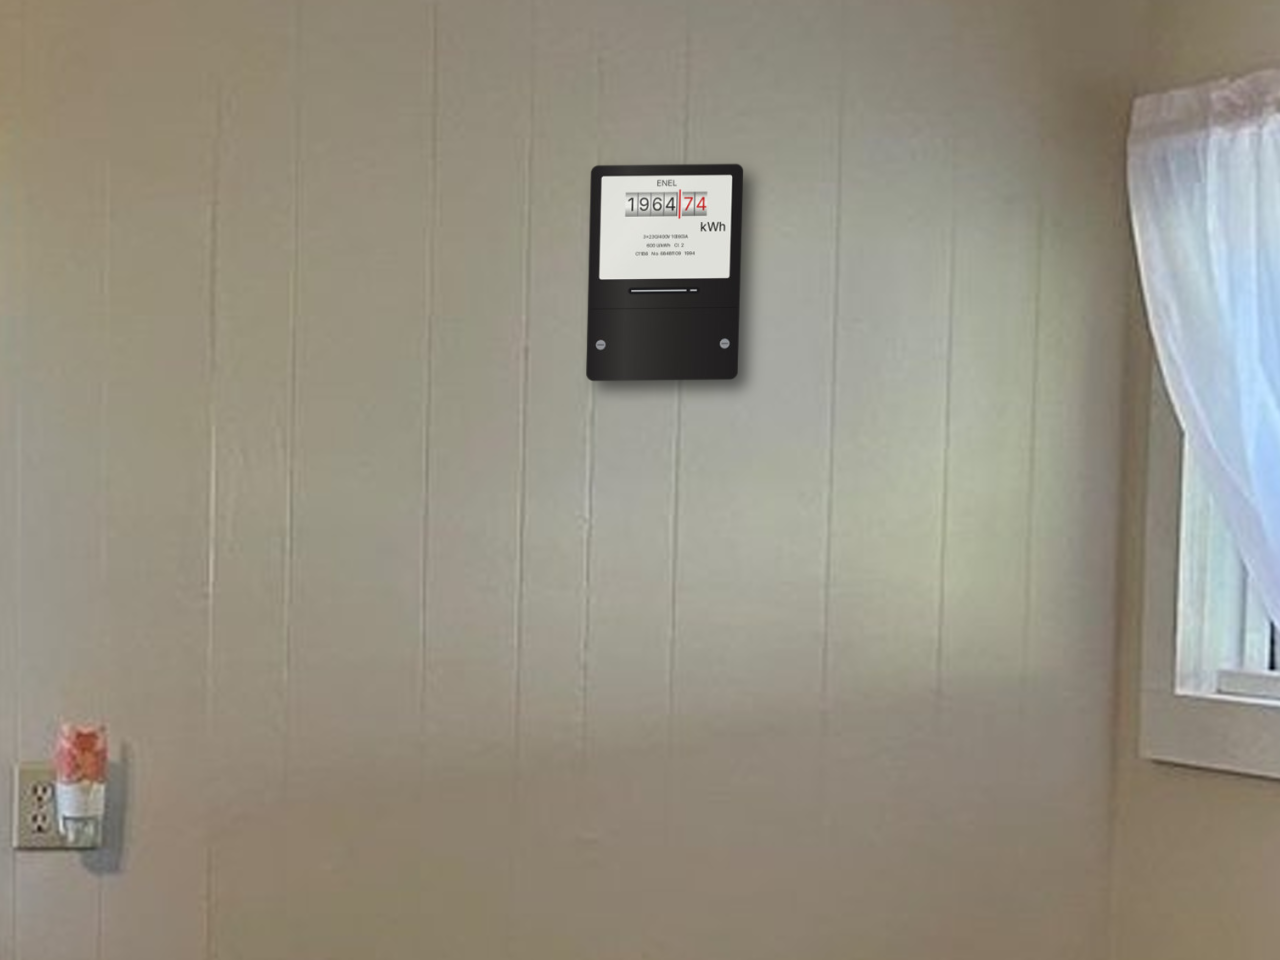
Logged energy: 1964.74kWh
